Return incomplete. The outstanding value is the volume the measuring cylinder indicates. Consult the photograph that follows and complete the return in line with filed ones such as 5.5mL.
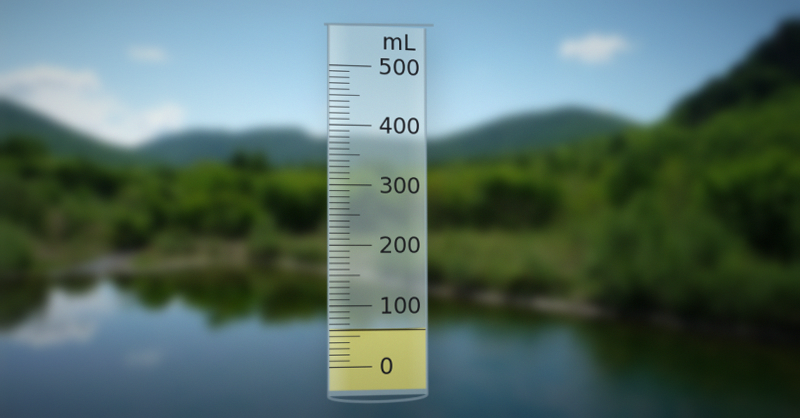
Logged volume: 60mL
